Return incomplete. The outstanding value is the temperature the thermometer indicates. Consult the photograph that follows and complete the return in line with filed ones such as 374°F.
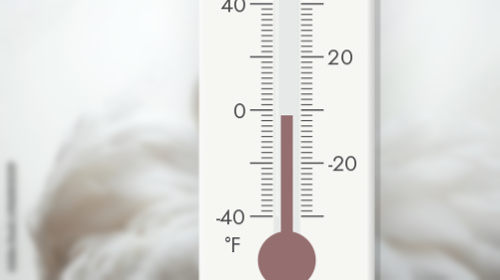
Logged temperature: -2°F
